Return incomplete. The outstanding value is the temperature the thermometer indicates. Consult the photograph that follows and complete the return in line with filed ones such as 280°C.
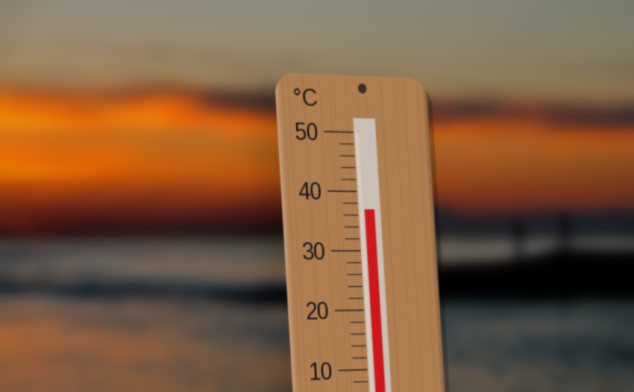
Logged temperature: 37°C
